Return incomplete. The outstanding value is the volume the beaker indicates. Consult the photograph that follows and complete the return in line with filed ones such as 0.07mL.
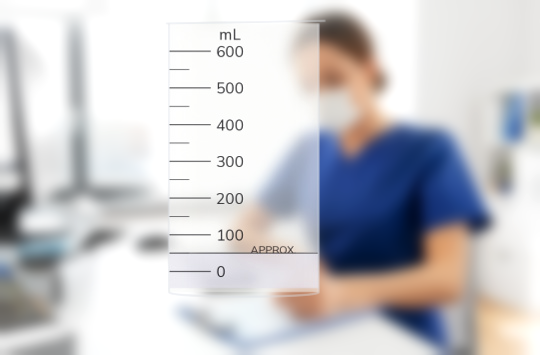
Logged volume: 50mL
